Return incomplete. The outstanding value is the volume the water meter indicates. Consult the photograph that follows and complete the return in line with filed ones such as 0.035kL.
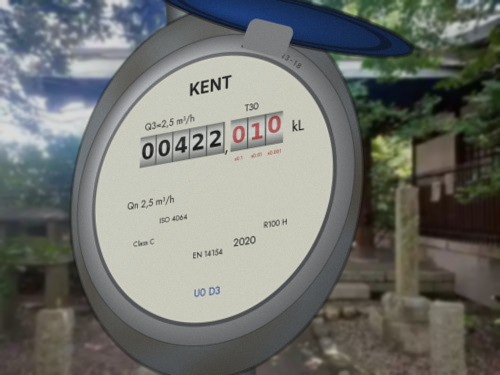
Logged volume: 422.010kL
